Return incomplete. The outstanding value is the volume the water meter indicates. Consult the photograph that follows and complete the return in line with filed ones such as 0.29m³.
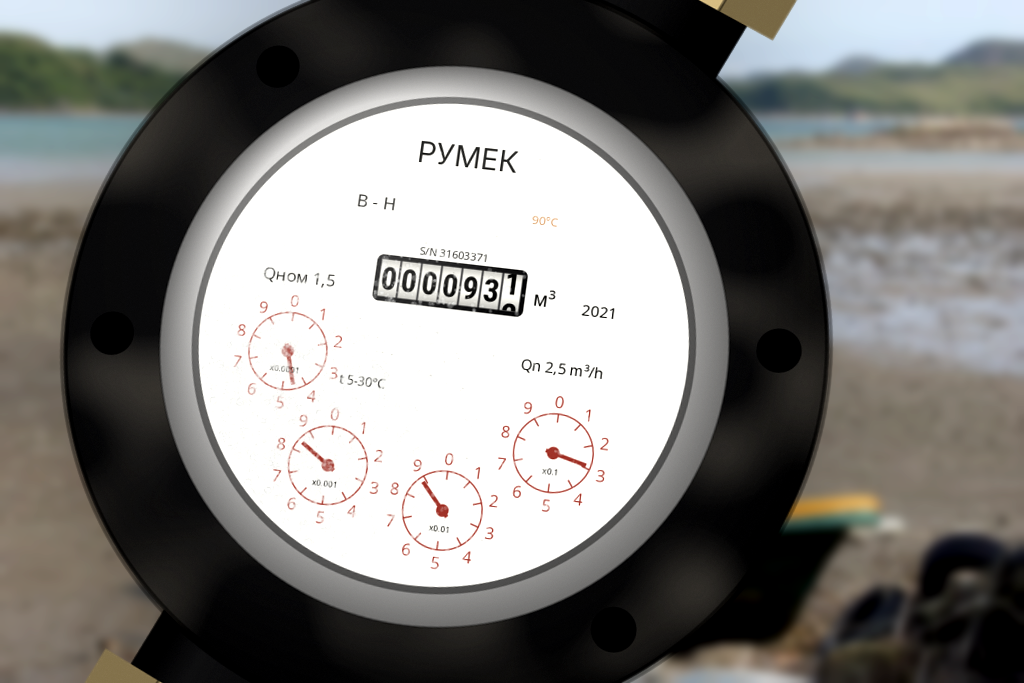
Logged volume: 931.2884m³
